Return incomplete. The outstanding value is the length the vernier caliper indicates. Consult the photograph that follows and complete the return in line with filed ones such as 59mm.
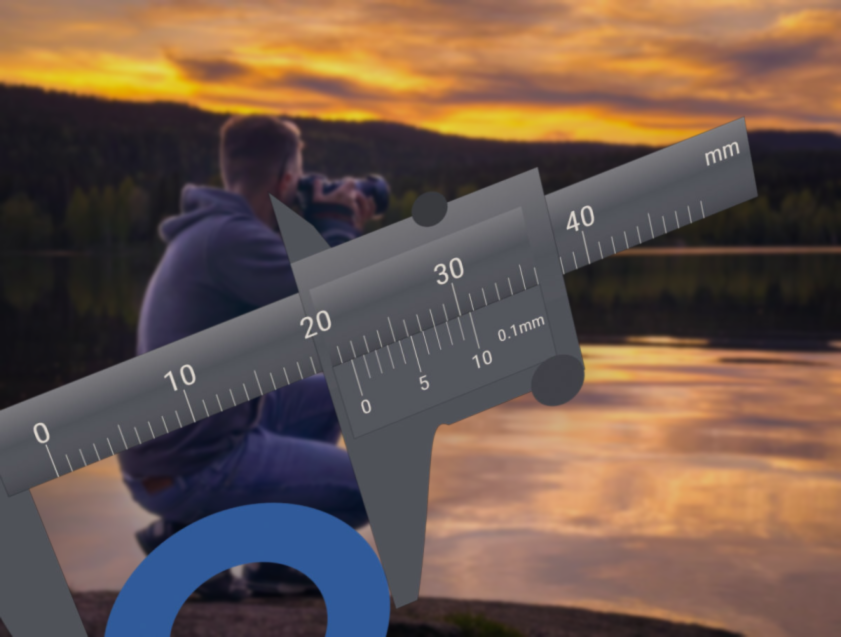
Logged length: 21.7mm
